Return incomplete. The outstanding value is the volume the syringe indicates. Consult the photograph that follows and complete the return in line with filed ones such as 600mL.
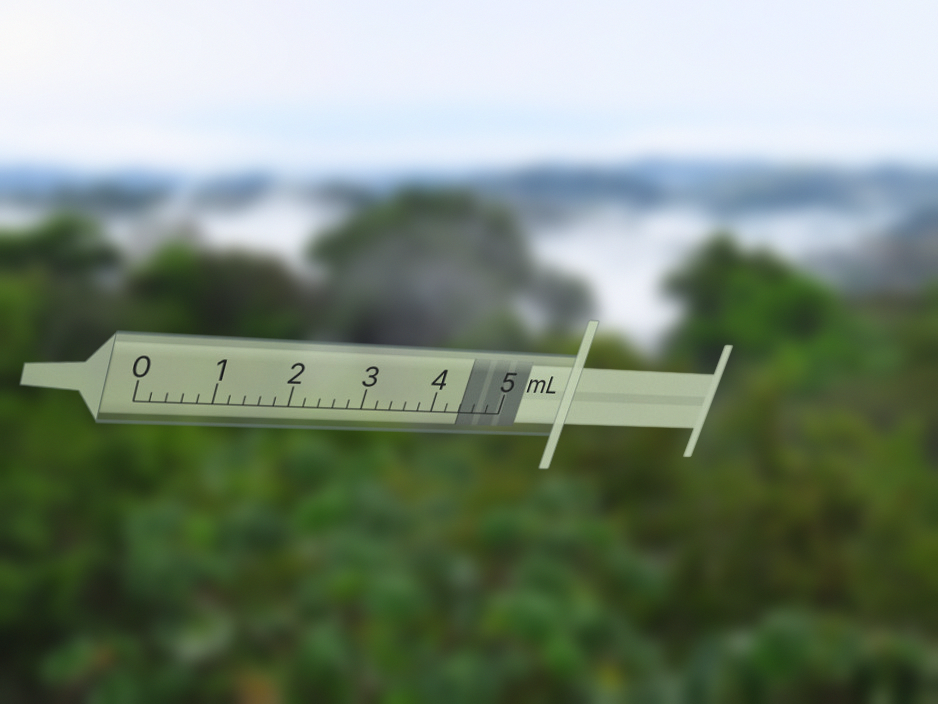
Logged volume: 4.4mL
